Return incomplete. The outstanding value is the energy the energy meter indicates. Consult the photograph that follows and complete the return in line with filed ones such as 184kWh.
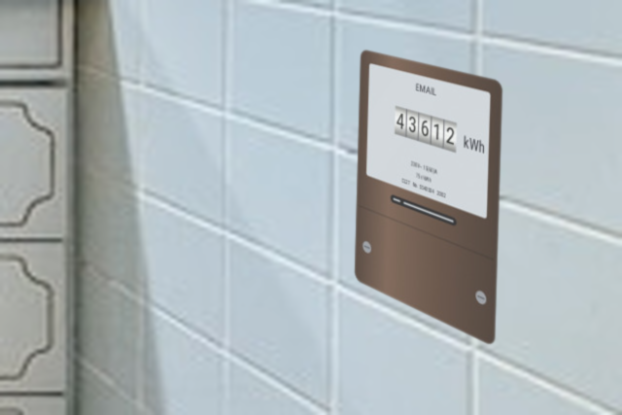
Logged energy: 43612kWh
